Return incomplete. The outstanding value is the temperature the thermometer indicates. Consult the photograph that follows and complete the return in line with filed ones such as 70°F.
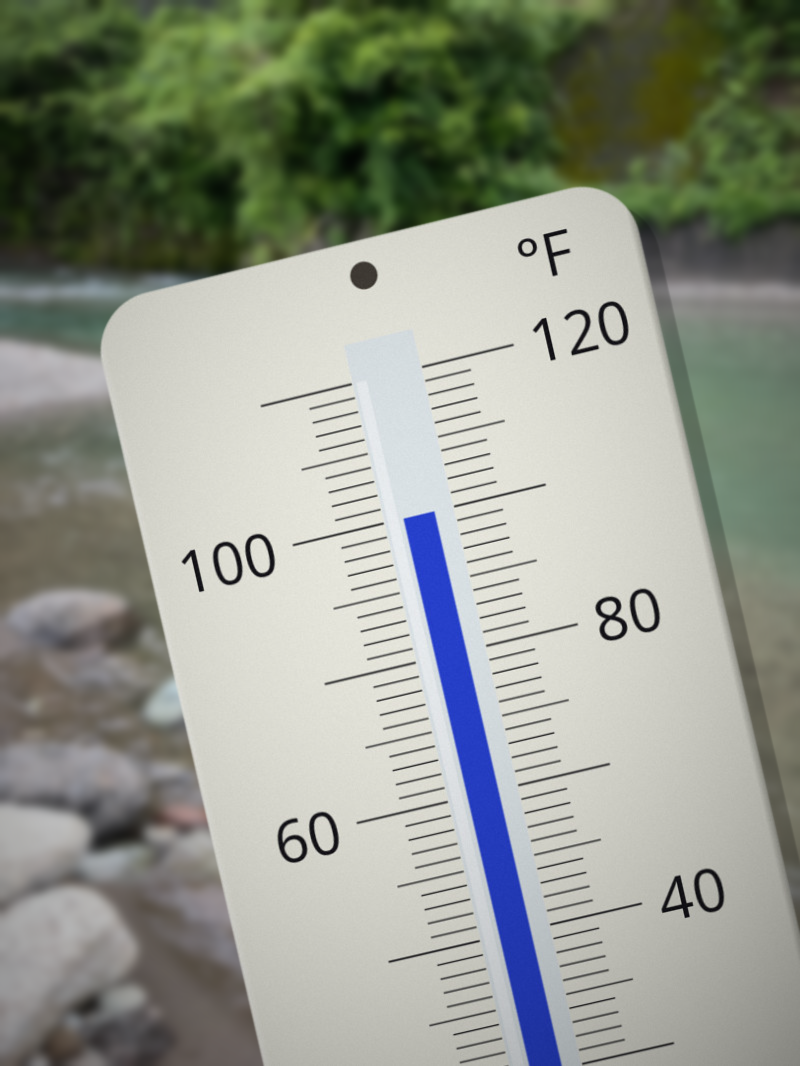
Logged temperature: 100°F
